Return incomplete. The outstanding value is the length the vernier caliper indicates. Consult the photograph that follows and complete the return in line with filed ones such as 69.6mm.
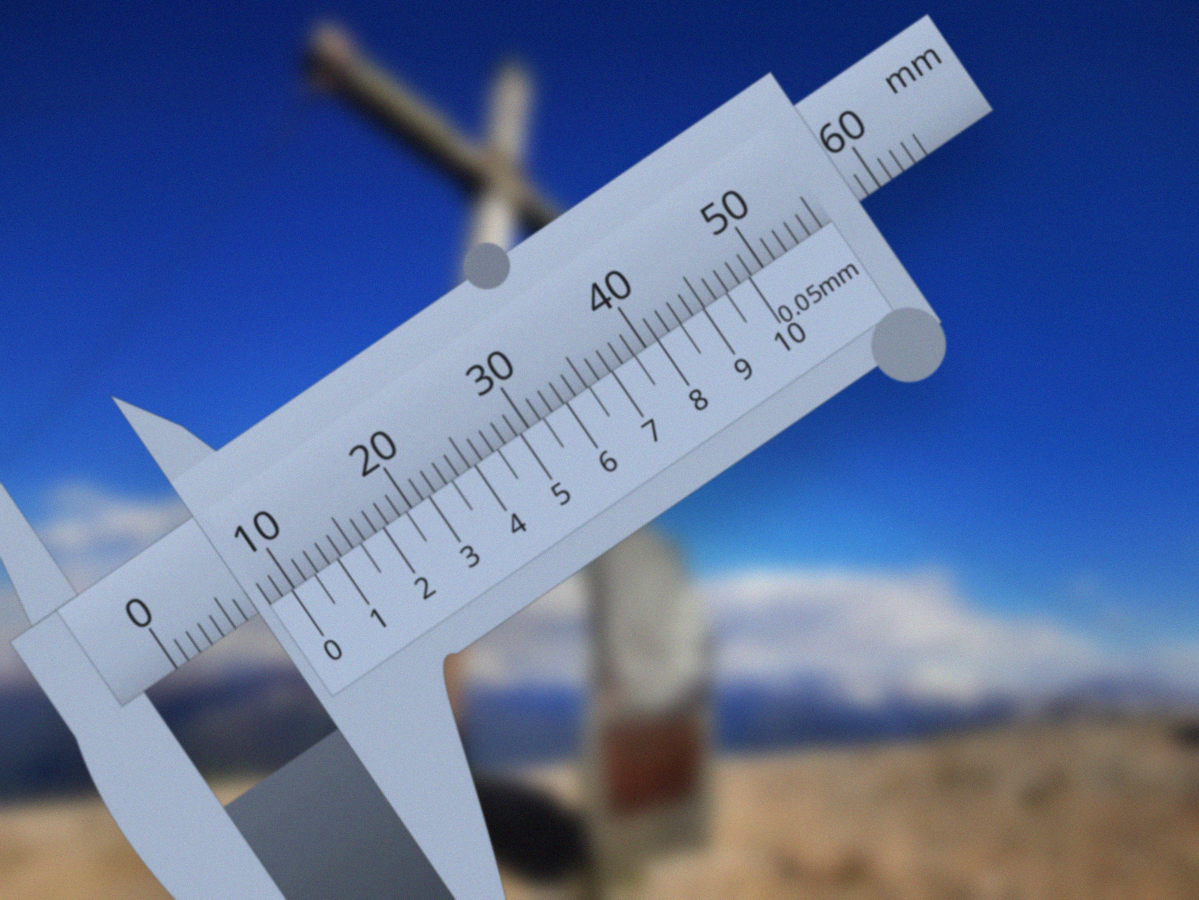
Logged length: 9.8mm
